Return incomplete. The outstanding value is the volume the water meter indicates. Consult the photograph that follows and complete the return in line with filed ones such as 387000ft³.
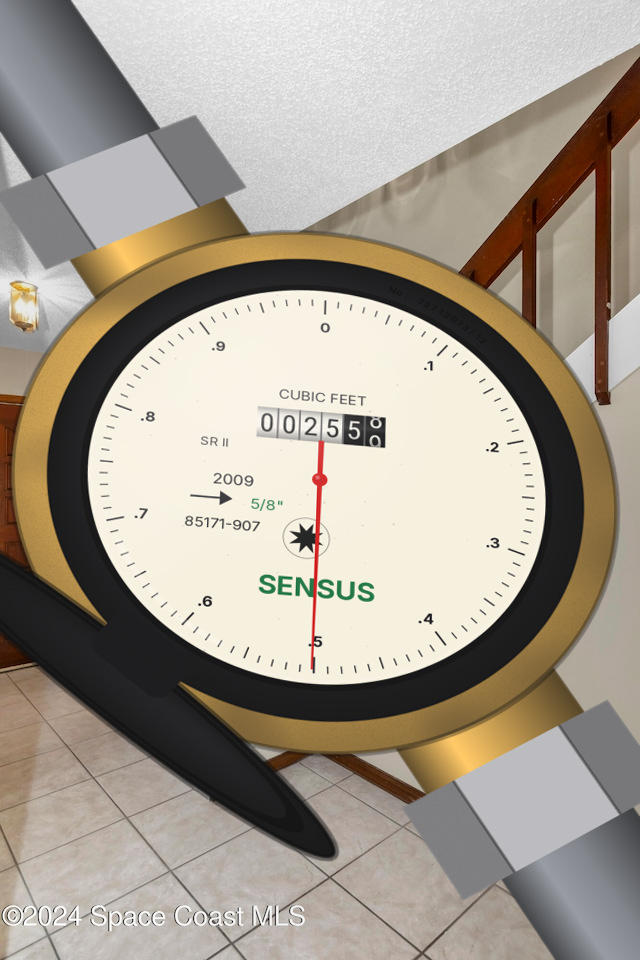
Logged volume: 2558.50ft³
